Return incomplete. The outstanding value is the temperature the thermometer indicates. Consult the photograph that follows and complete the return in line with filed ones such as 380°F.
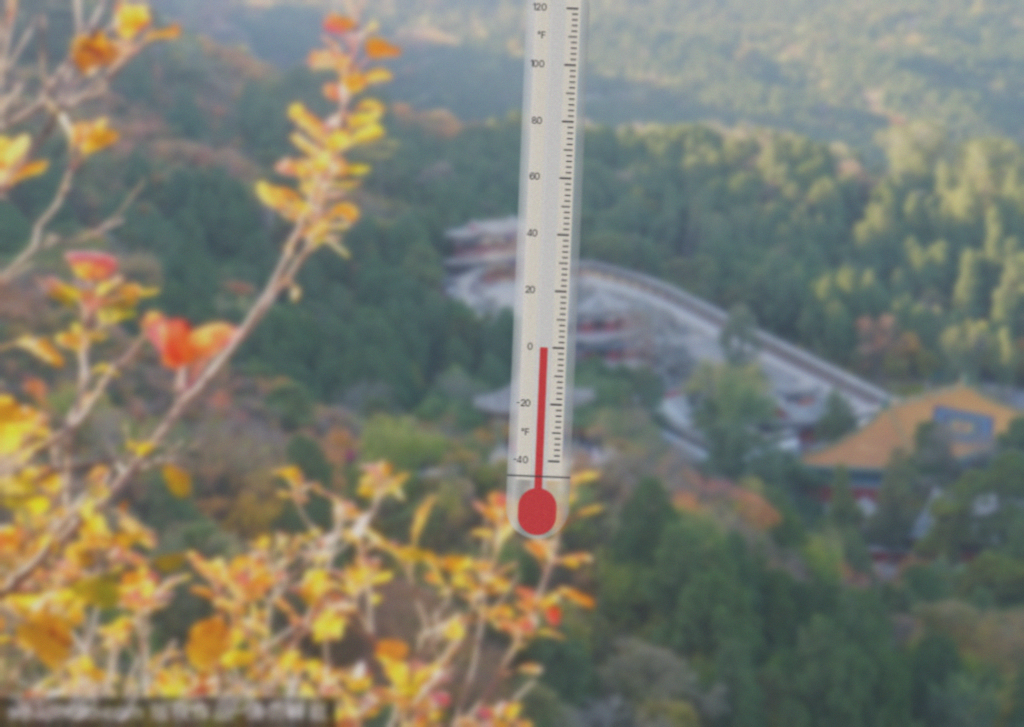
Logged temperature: 0°F
